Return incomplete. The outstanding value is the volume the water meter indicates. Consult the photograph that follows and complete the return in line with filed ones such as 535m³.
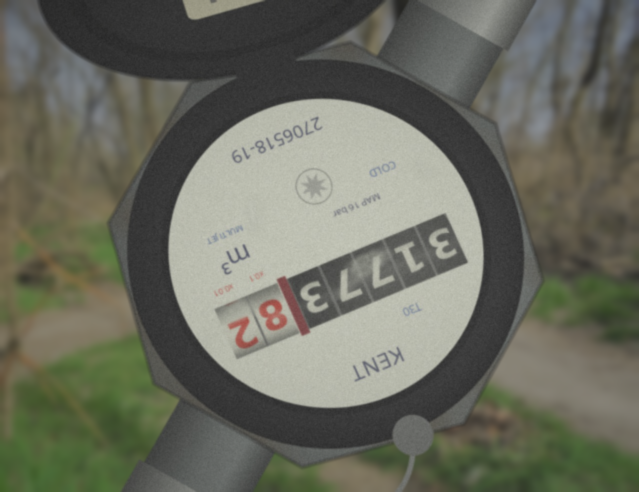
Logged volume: 31773.82m³
